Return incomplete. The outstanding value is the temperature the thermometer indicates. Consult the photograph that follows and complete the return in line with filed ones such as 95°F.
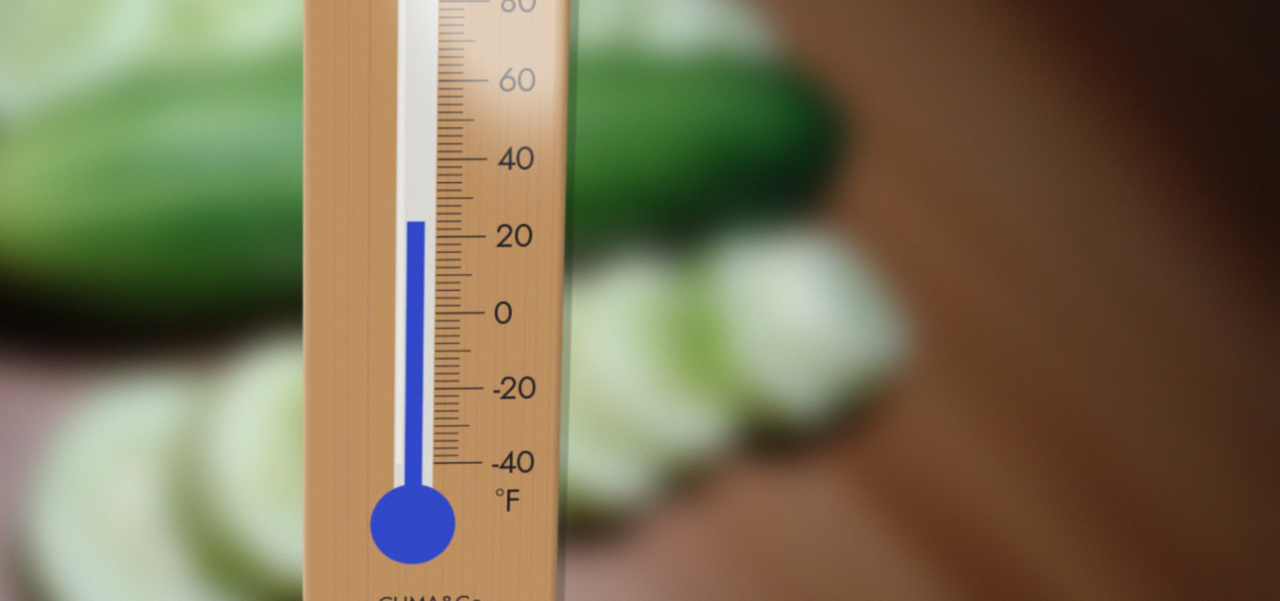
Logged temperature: 24°F
